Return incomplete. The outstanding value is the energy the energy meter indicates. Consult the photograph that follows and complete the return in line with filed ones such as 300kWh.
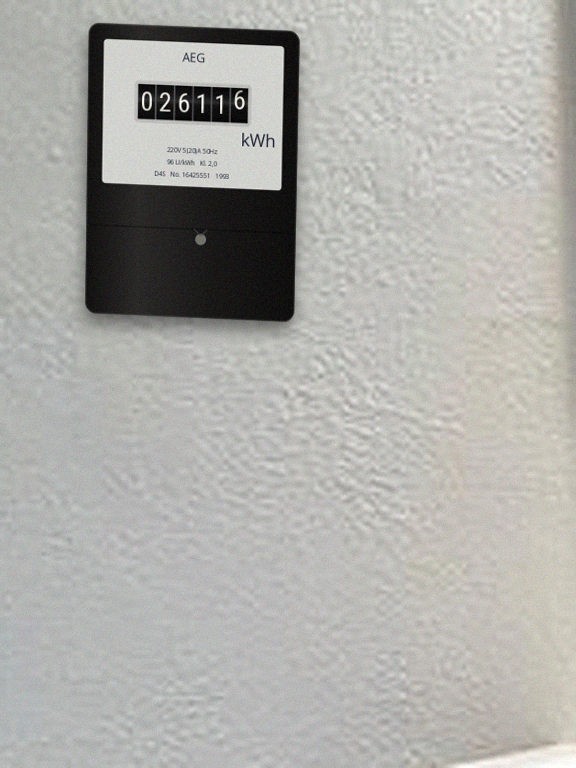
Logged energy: 26116kWh
